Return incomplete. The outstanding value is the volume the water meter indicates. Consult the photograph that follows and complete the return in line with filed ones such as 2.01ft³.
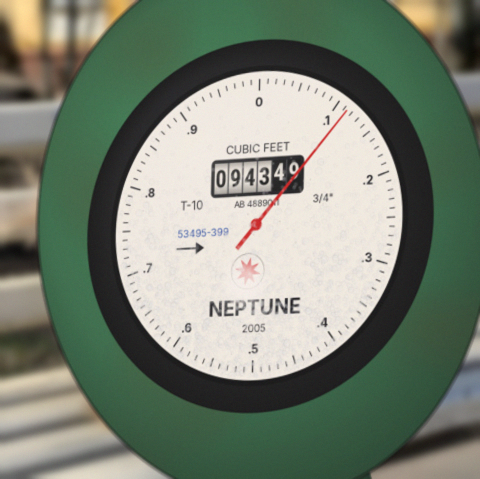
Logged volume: 94349.11ft³
